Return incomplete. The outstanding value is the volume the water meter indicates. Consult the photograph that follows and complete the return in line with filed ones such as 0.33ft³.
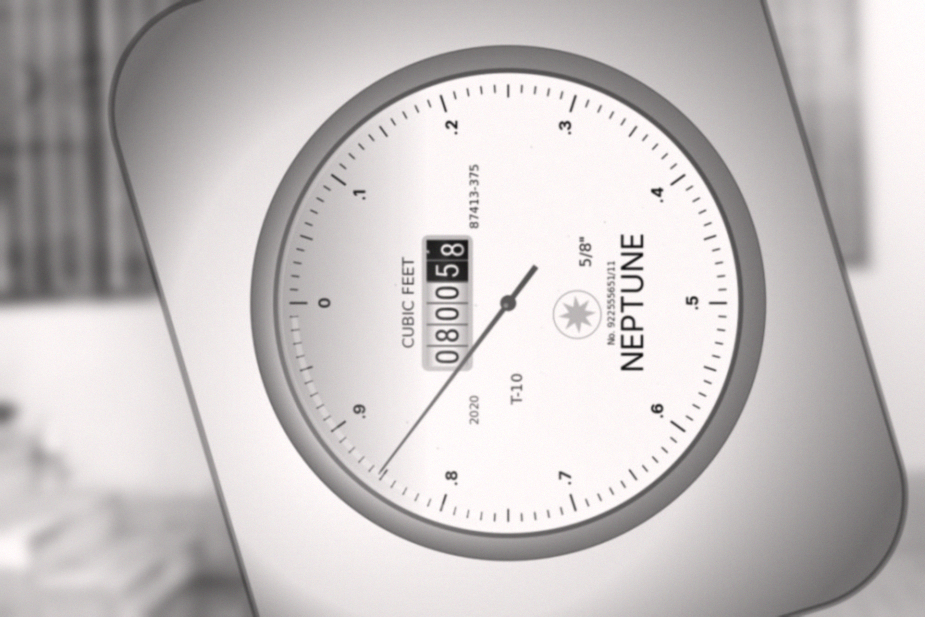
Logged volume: 80057.85ft³
